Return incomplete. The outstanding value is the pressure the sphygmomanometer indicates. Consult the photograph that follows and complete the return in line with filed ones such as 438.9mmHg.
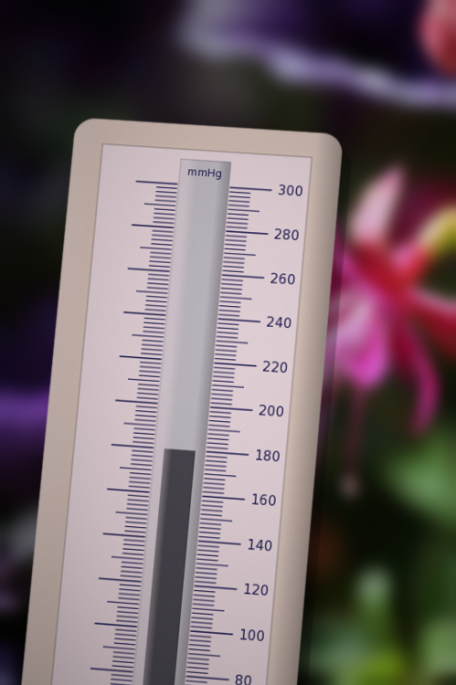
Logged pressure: 180mmHg
